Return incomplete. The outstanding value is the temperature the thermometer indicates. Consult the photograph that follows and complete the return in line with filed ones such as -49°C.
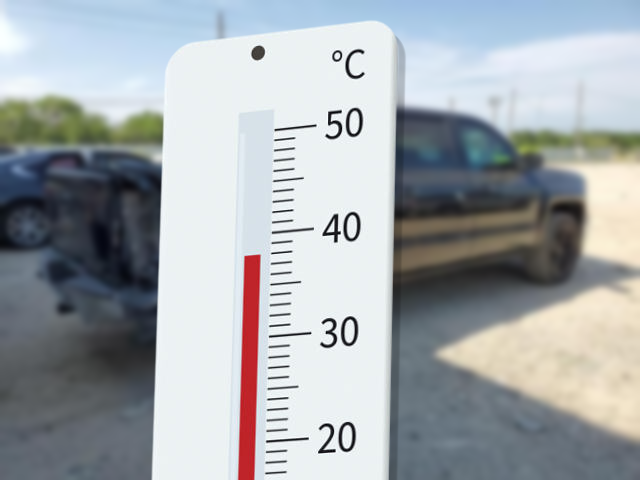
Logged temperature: 38°C
